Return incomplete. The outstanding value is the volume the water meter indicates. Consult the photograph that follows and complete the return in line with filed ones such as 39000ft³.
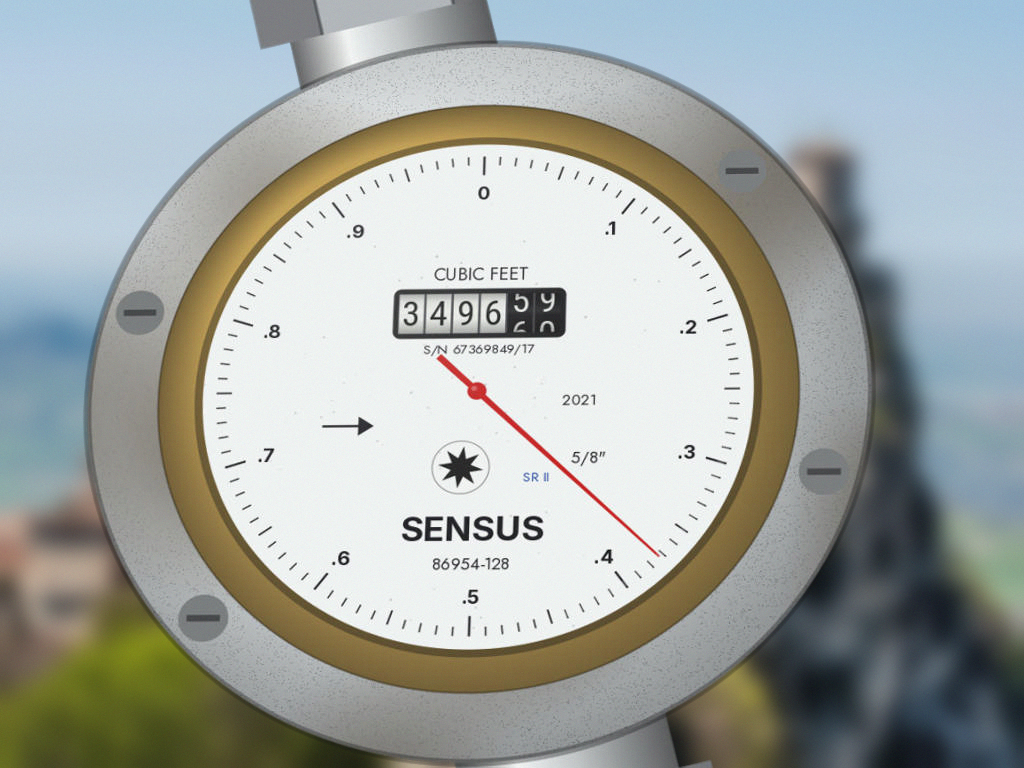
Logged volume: 349659.37ft³
